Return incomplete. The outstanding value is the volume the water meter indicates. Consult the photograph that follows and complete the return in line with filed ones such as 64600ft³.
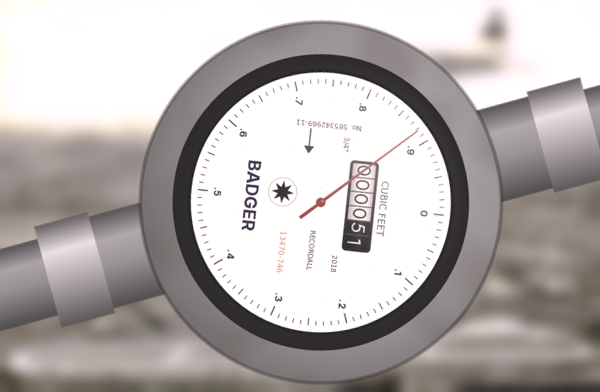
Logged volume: 50.88ft³
